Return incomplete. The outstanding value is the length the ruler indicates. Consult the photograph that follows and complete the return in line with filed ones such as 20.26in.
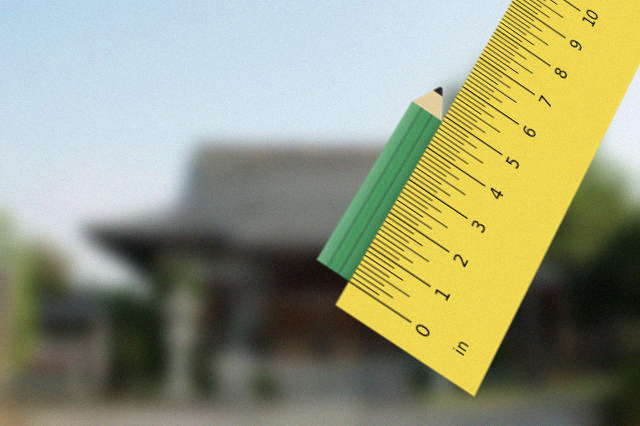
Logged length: 5.625in
